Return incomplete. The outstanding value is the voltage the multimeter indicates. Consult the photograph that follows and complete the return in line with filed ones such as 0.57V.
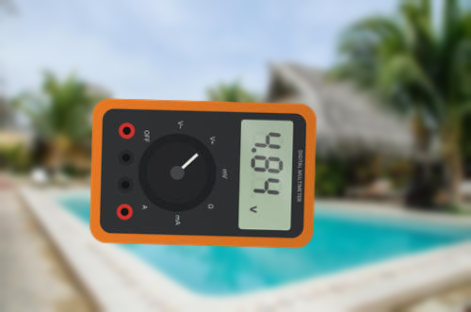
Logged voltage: 4.84V
